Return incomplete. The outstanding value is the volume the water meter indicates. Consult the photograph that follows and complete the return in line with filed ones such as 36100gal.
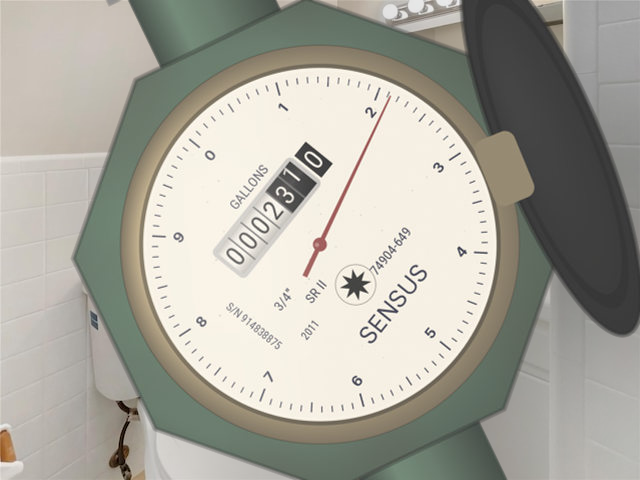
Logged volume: 2312.1gal
